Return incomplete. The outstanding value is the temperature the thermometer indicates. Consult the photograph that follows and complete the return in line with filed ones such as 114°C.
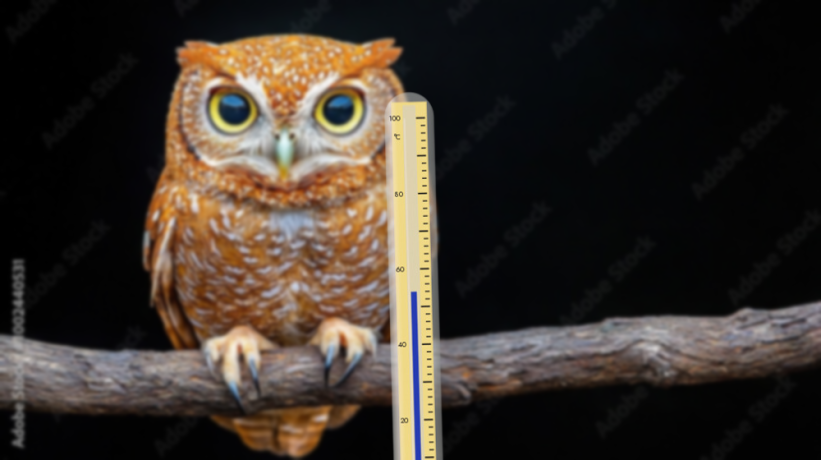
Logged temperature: 54°C
